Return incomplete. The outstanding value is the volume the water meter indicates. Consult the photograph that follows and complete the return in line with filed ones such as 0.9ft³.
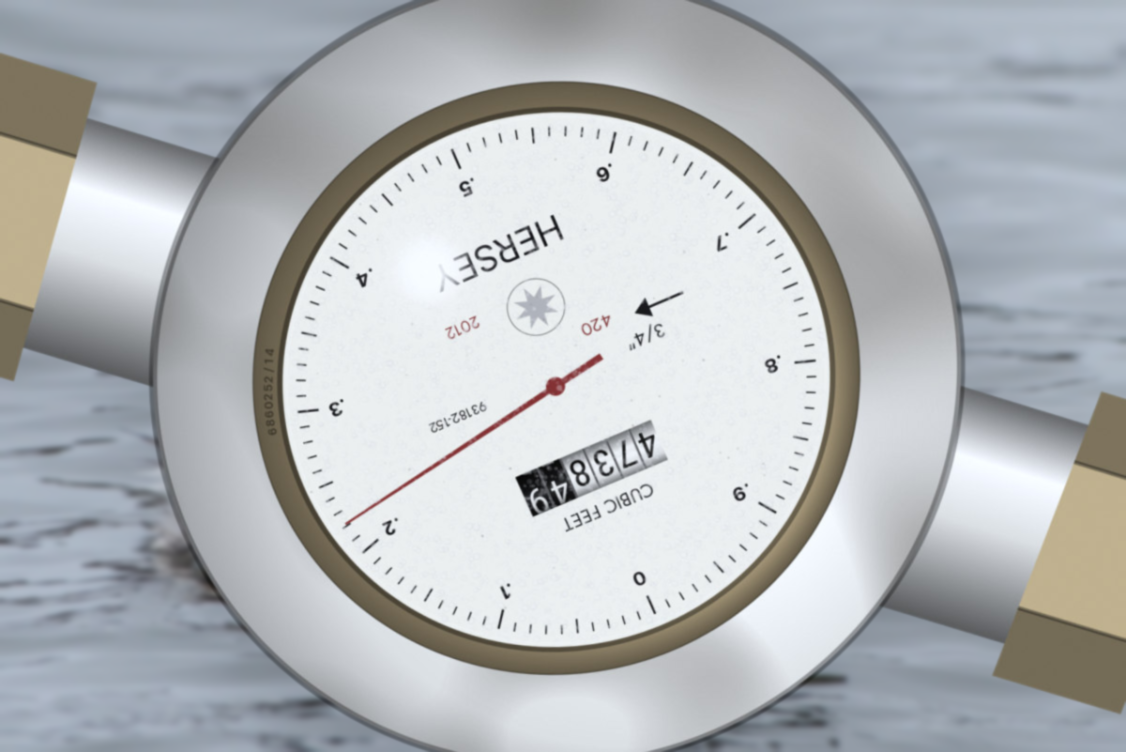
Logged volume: 473849.22ft³
